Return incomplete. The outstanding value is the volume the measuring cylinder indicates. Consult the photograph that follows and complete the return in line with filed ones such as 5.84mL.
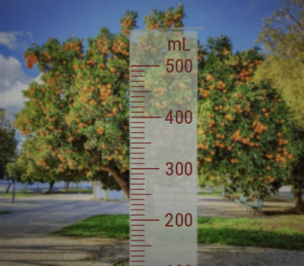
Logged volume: 400mL
